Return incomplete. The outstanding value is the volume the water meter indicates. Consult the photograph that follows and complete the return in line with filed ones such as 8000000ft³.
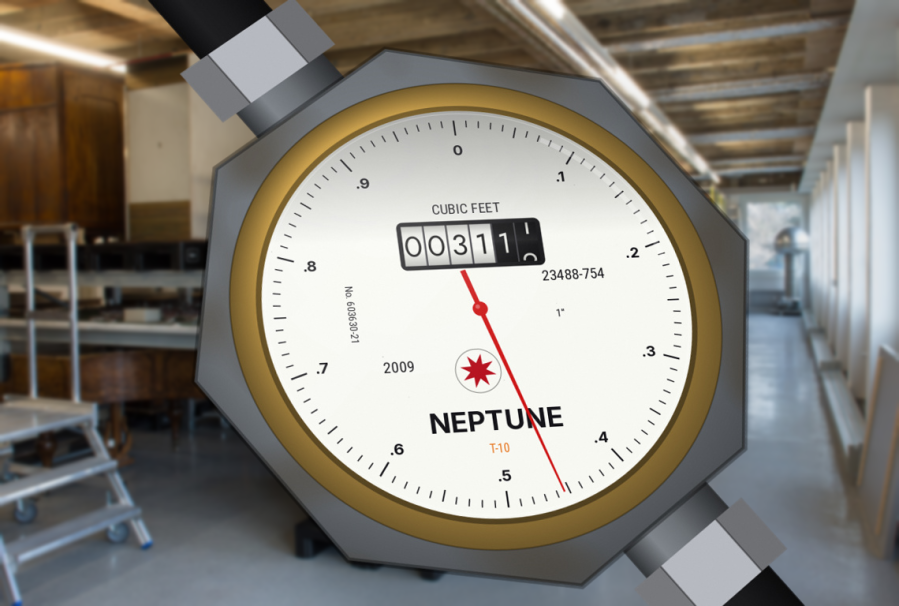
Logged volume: 3111.45ft³
